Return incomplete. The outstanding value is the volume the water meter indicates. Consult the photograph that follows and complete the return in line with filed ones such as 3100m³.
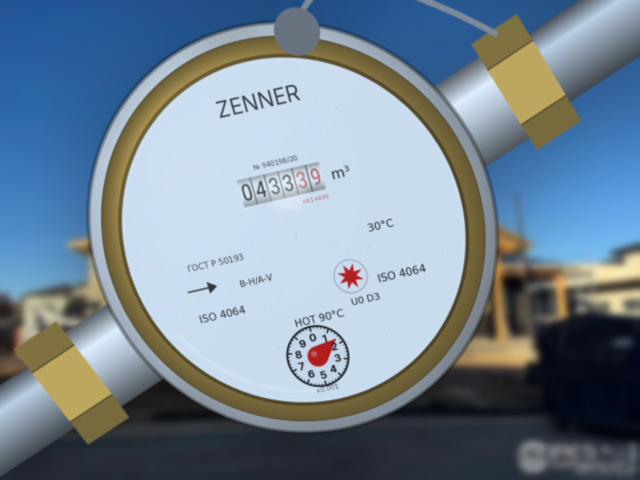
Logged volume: 433.391m³
